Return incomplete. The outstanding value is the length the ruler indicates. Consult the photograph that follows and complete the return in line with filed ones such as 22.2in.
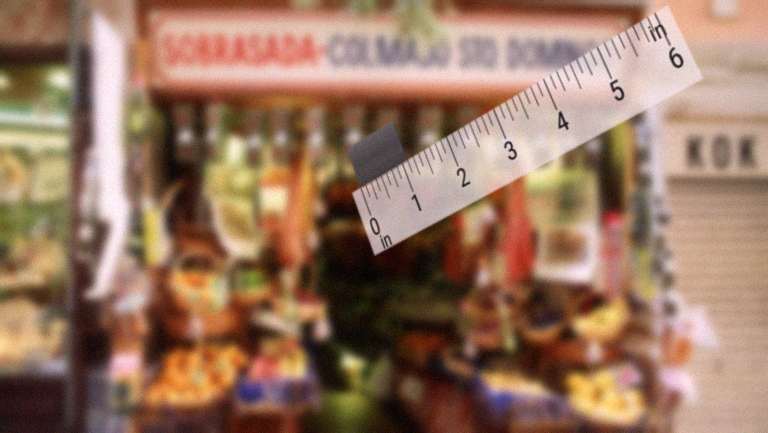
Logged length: 1.125in
